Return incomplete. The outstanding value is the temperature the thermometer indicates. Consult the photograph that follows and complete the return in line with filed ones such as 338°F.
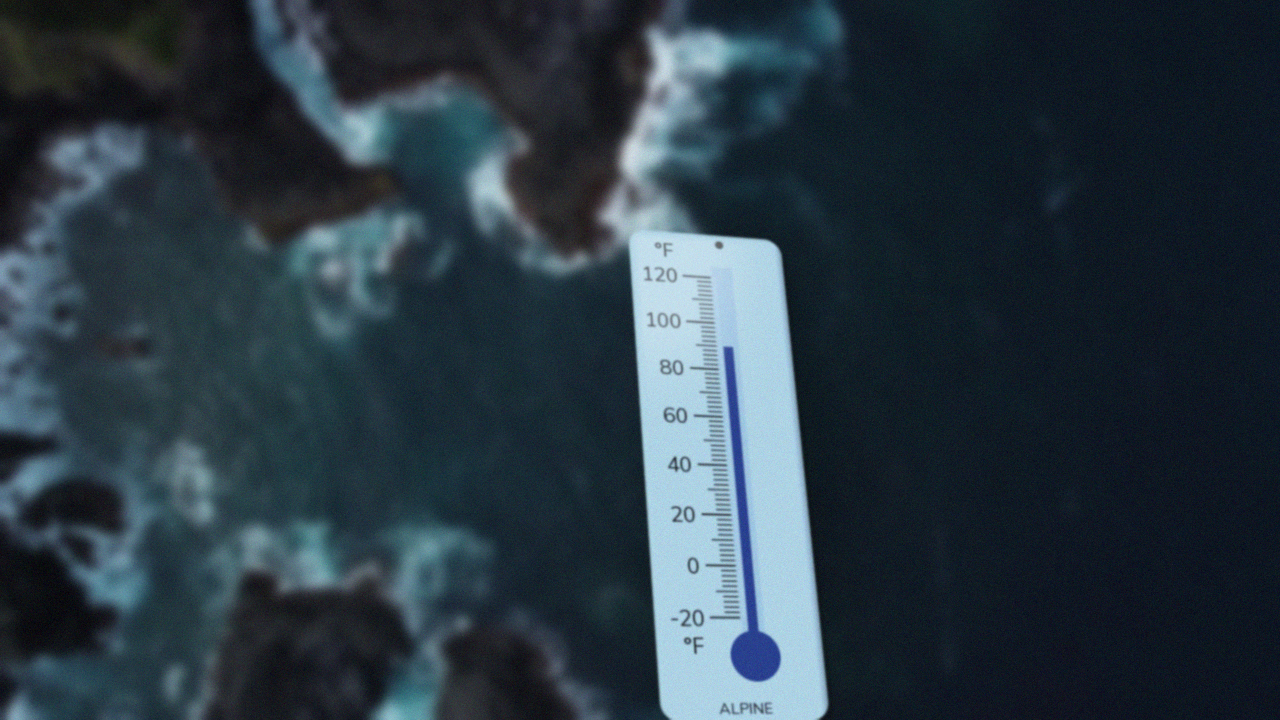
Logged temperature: 90°F
